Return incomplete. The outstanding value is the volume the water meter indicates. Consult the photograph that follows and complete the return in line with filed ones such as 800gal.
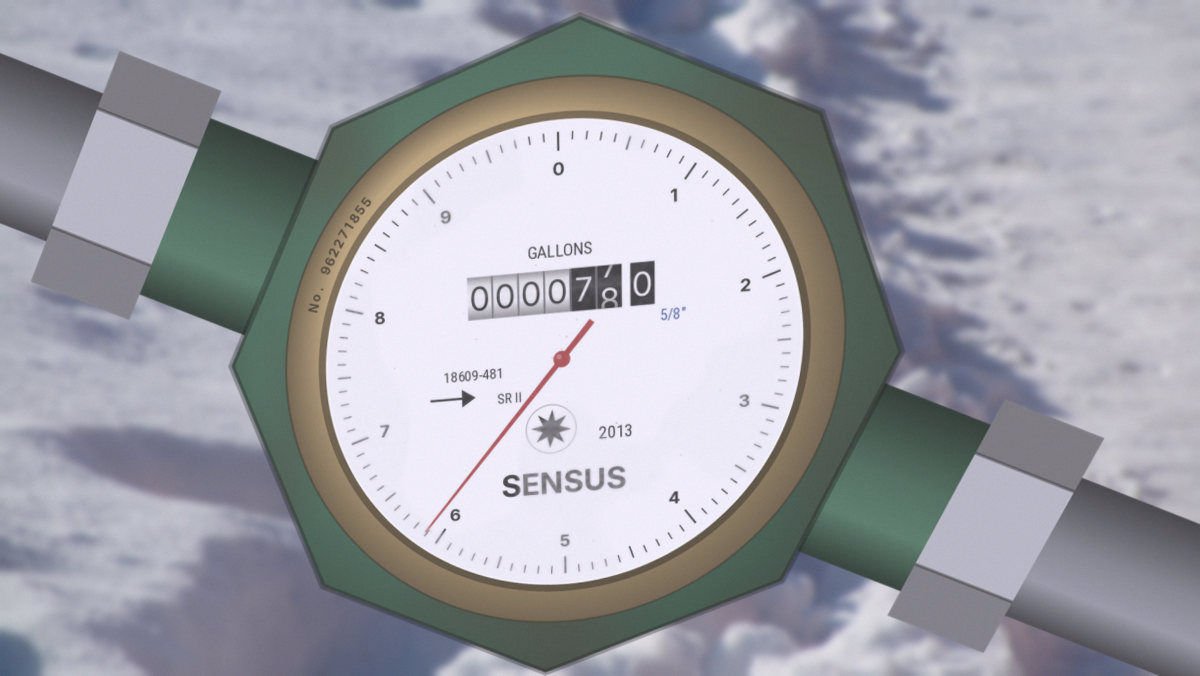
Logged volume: 776.1gal
